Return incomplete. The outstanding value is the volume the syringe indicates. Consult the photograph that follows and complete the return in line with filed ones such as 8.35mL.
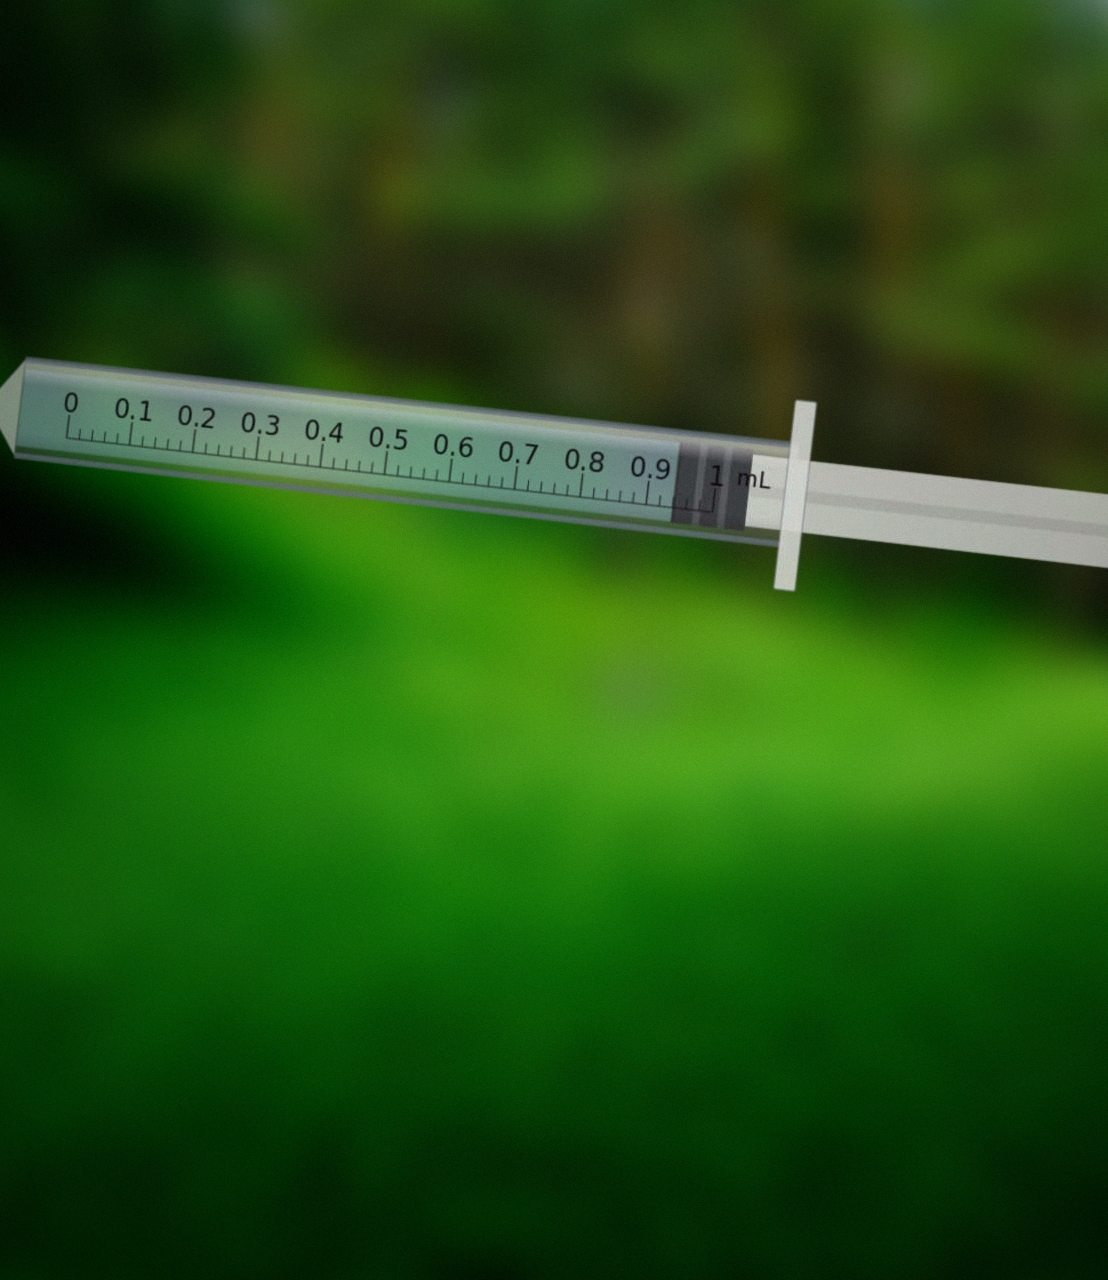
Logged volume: 0.94mL
